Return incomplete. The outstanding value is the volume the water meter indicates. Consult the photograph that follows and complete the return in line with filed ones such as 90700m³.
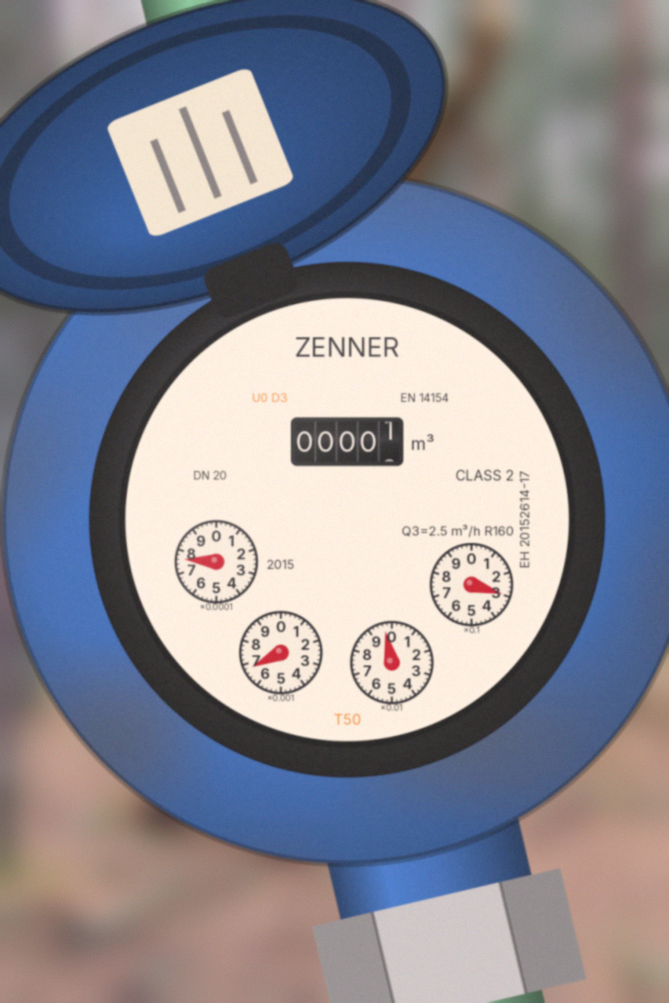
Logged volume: 1.2967m³
